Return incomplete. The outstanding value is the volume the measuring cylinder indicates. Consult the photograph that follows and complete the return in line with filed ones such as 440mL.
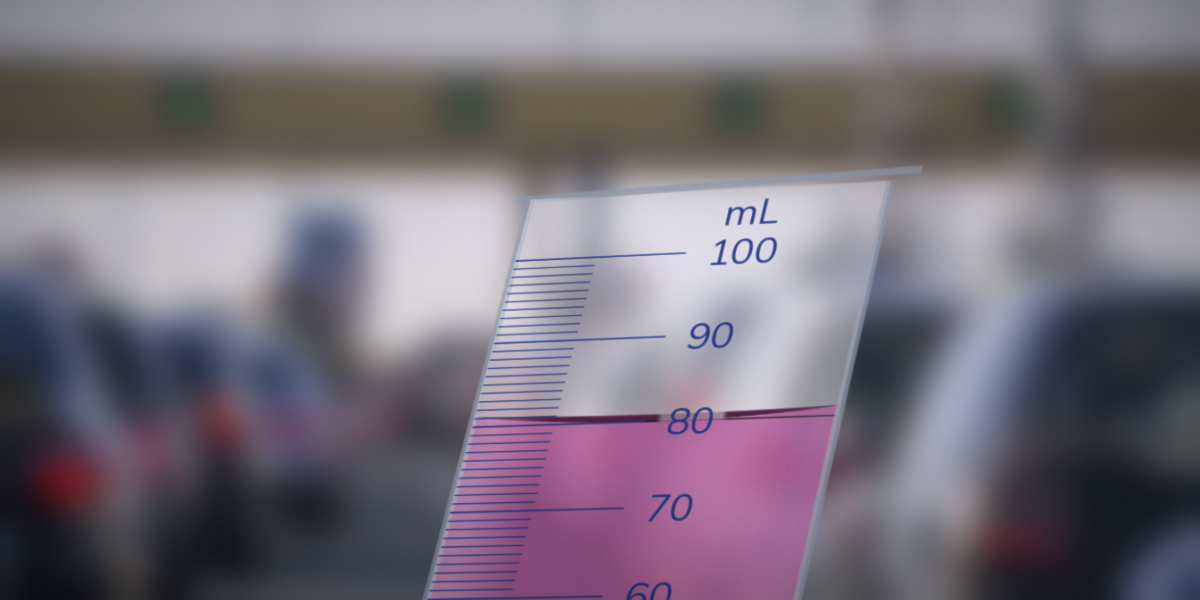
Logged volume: 80mL
